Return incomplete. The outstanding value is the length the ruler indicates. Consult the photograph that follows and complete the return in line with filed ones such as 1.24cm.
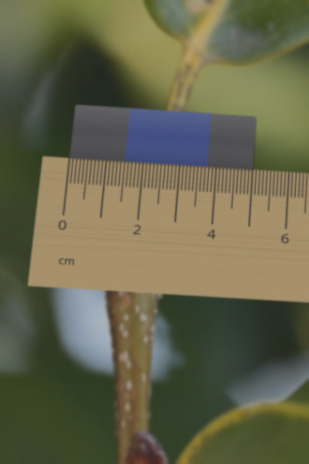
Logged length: 5cm
